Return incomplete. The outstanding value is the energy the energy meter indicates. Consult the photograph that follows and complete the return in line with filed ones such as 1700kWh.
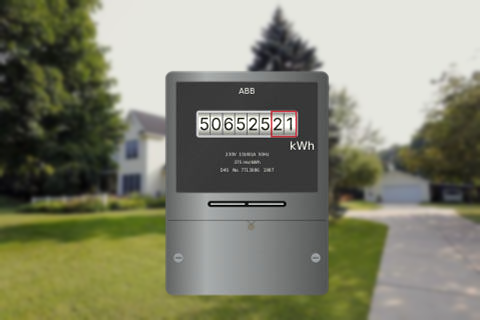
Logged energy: 506525.21kWh
